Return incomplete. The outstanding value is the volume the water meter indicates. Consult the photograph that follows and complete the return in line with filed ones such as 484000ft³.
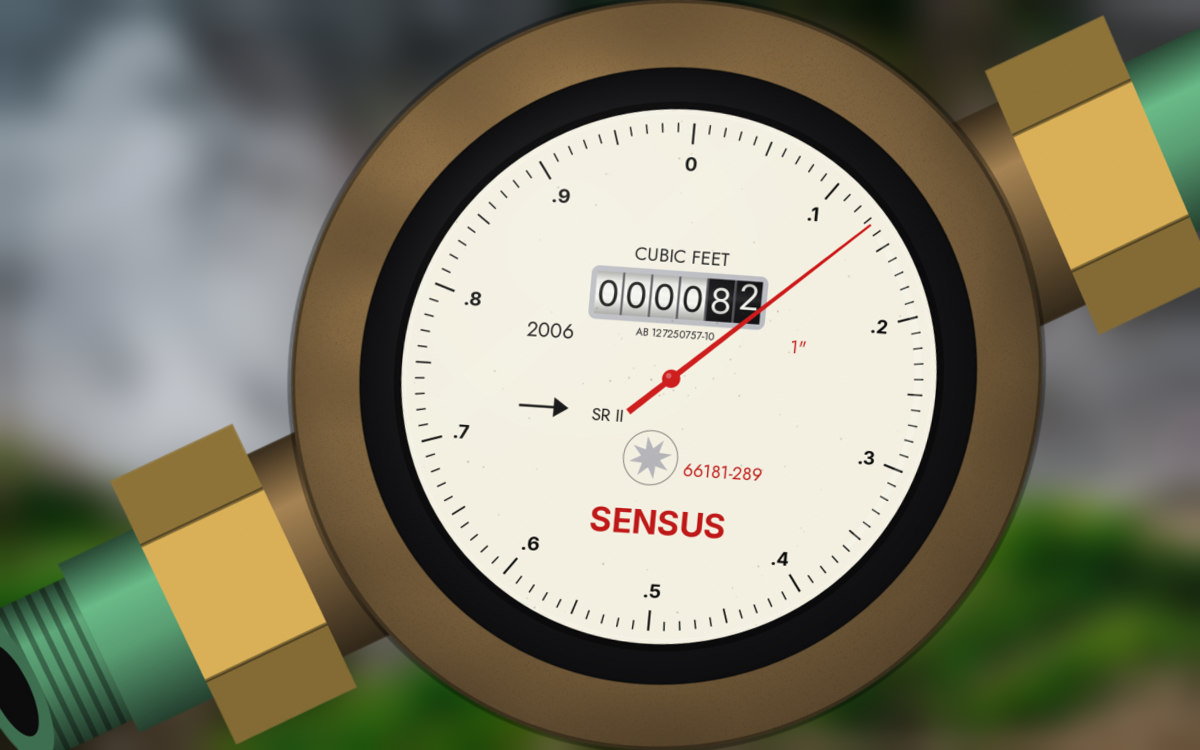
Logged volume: 82.13ft³
